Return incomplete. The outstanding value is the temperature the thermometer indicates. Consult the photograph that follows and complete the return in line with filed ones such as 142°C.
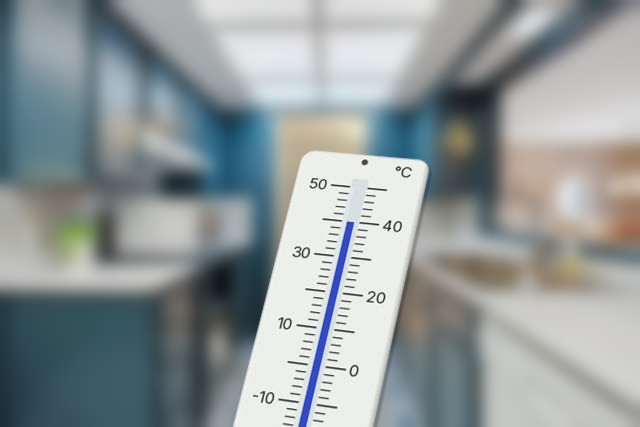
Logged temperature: 40°C
